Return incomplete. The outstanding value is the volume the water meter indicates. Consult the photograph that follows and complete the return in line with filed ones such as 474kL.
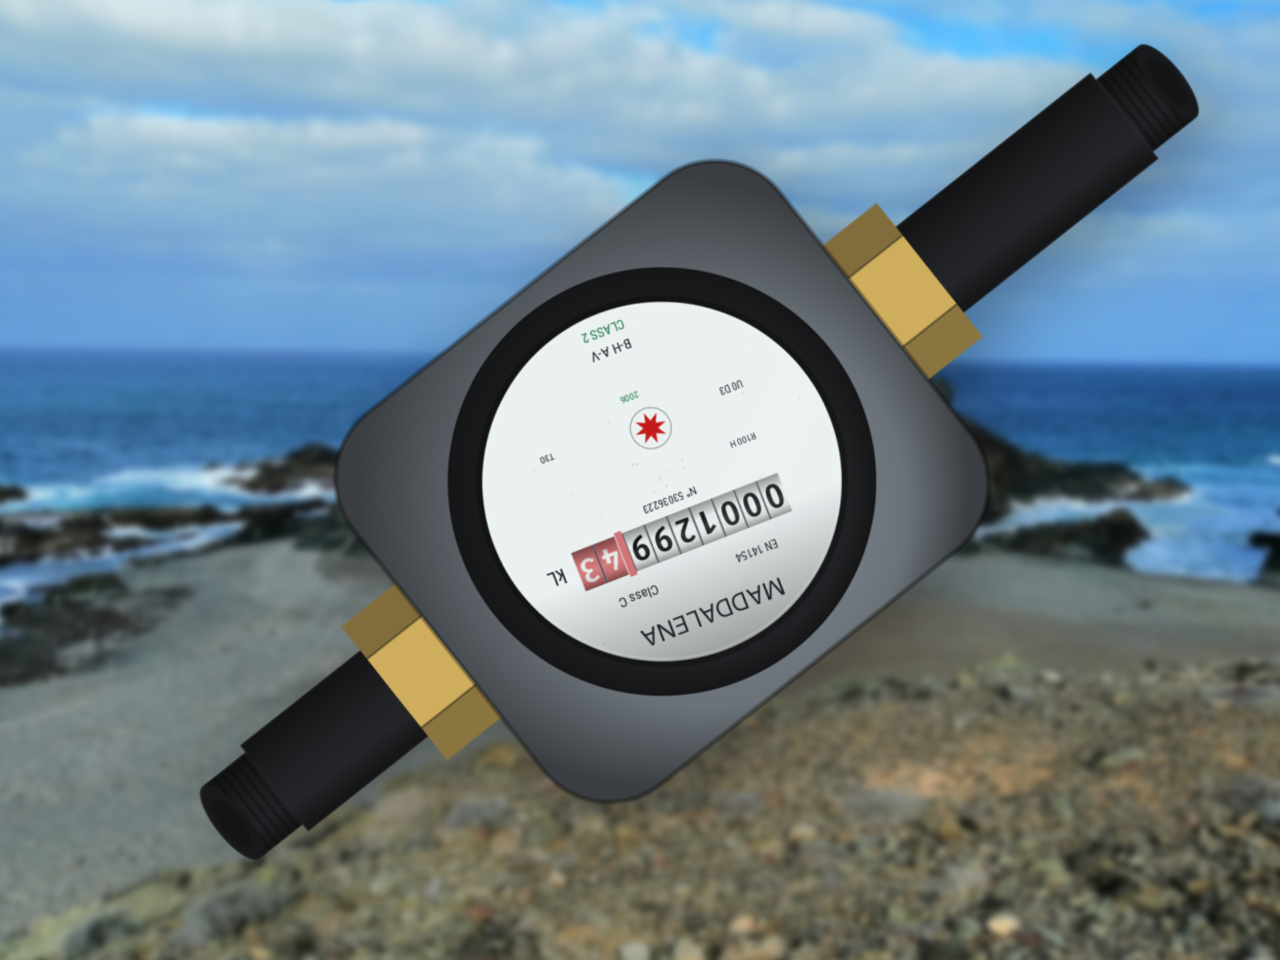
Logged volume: 1299.43kL
